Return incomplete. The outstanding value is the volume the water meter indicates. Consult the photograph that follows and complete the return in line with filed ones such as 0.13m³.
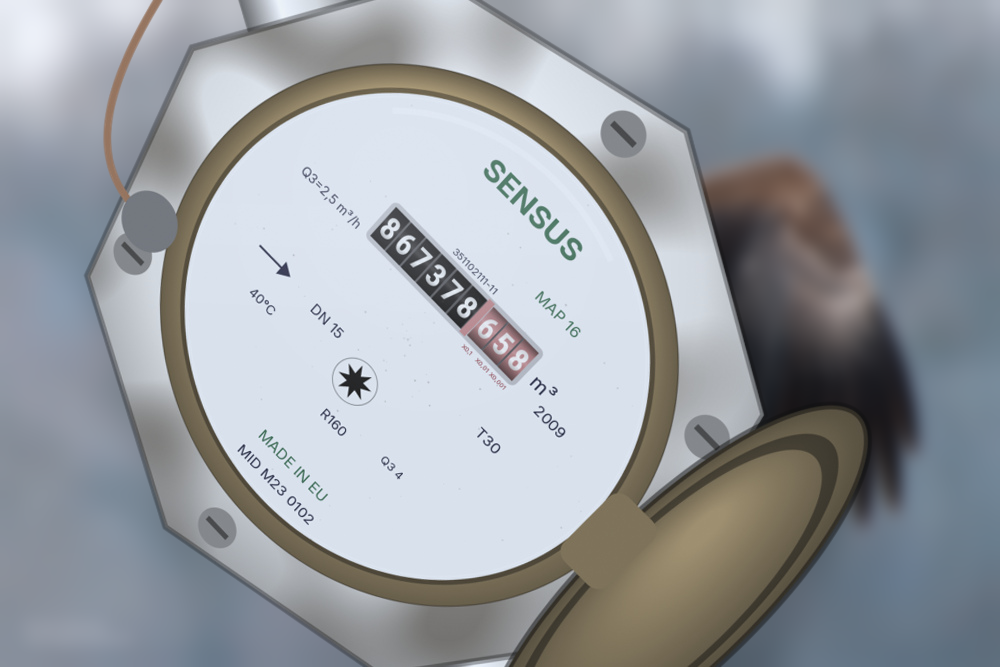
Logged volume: 867378.658m³
